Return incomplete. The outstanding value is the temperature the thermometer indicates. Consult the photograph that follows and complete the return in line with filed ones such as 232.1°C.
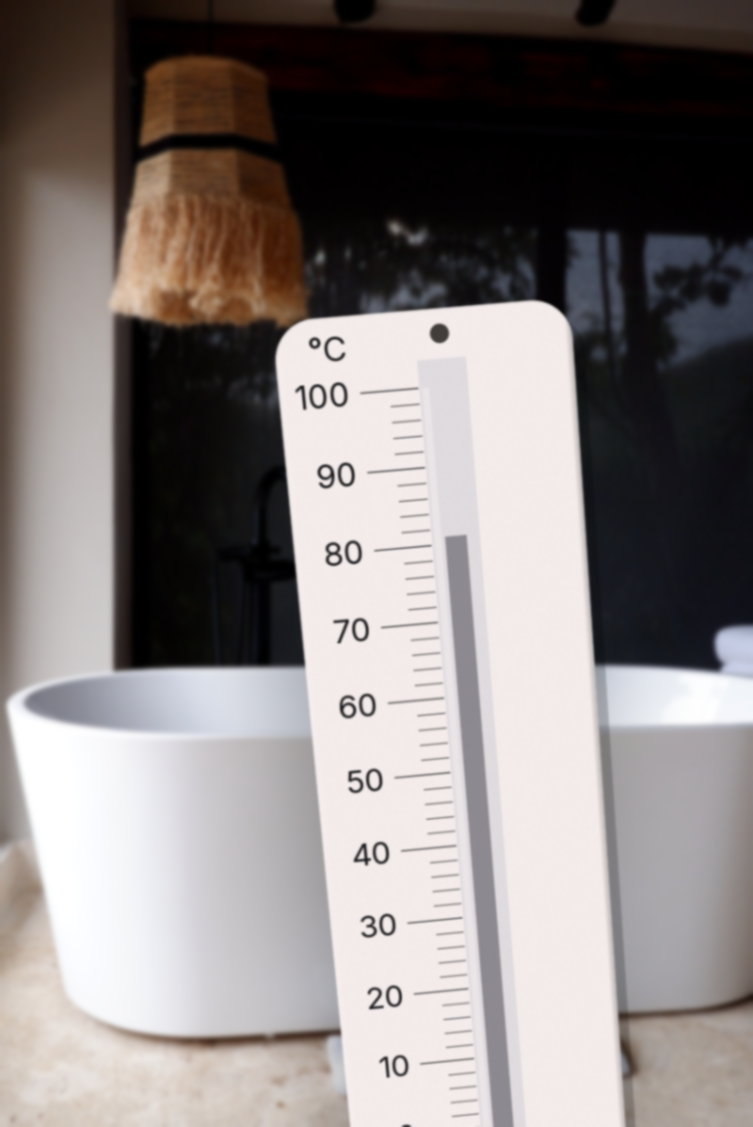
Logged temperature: 81°C
